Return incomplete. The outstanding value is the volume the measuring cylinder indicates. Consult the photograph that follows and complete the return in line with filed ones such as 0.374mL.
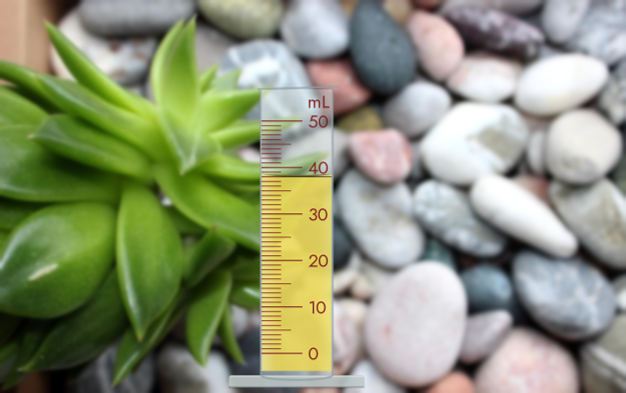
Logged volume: 38mL
